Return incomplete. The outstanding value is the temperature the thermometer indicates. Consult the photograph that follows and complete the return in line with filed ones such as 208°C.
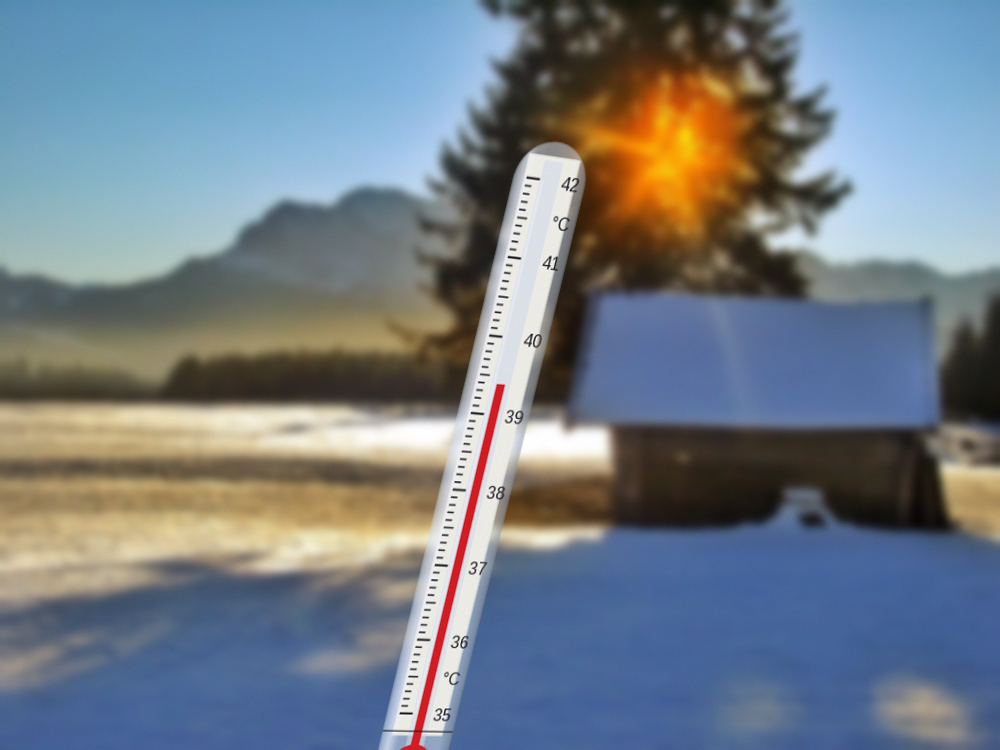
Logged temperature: 39.4°C
